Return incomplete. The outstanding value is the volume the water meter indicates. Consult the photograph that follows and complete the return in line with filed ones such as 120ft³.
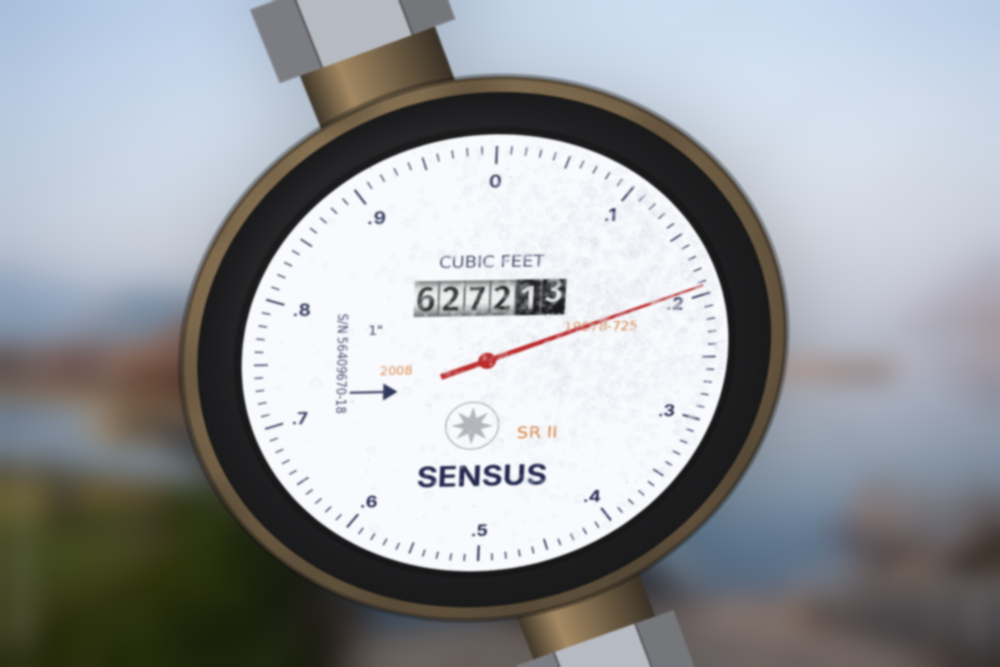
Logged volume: 627213.19ft³
